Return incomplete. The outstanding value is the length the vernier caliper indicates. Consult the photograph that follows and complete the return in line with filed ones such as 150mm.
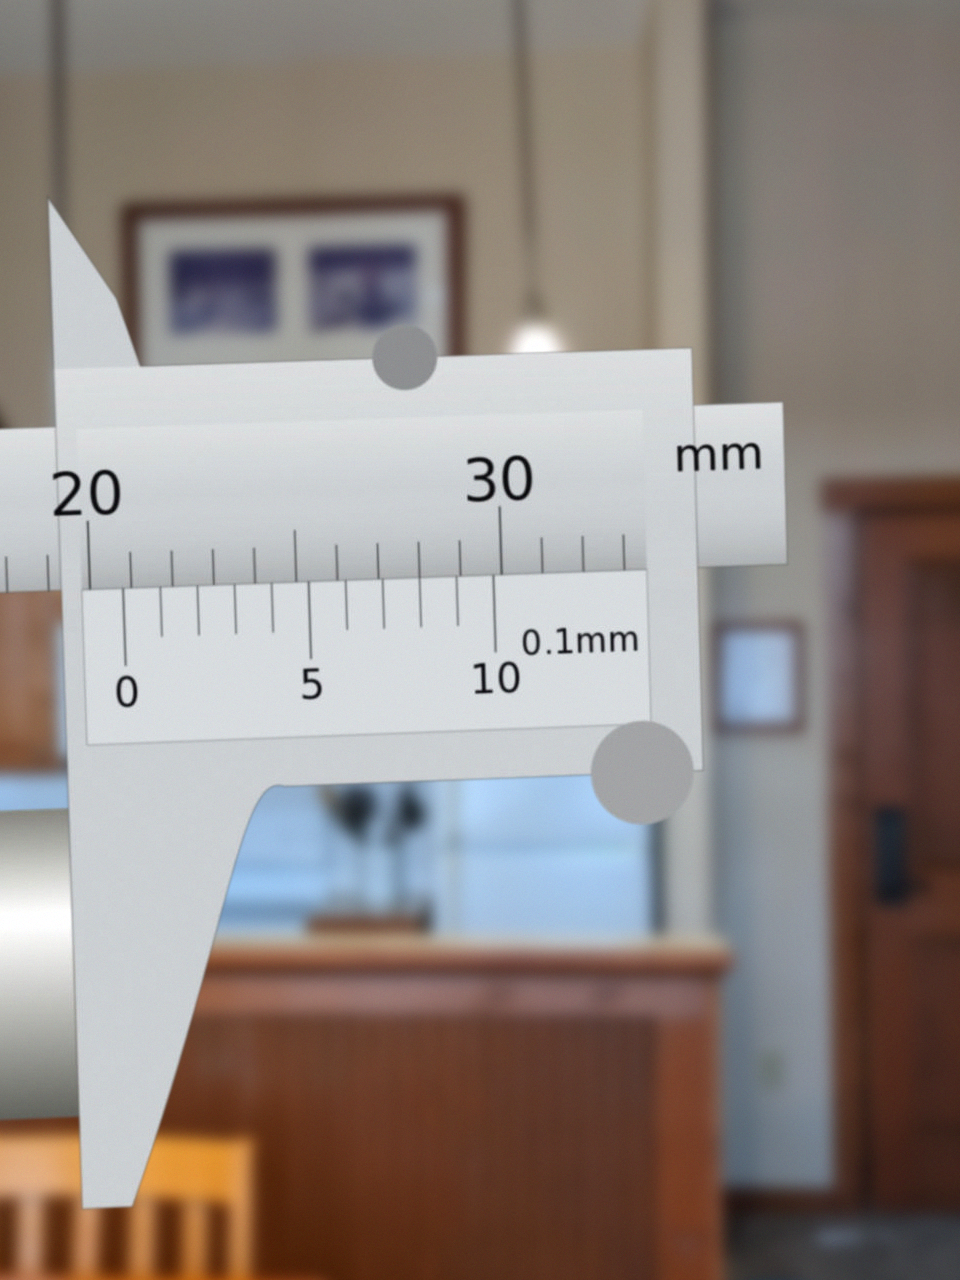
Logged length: 20.8mm
